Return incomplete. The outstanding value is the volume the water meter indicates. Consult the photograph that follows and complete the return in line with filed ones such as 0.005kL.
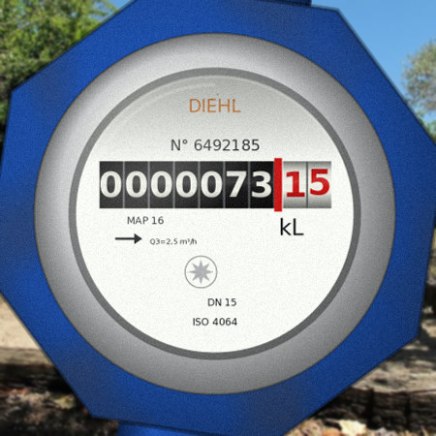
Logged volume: 73.15kL
